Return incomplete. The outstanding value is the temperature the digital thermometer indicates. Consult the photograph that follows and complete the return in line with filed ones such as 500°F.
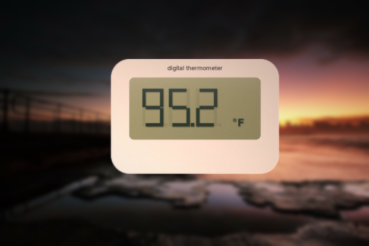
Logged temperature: 95.2°F
